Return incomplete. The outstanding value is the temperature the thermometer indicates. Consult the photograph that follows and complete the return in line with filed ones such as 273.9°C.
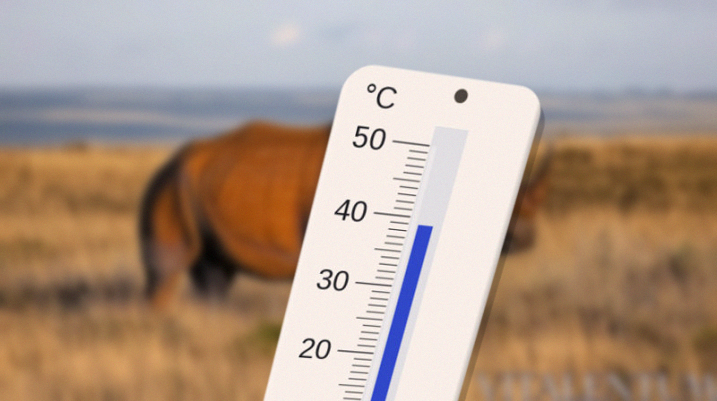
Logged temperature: 39°C
